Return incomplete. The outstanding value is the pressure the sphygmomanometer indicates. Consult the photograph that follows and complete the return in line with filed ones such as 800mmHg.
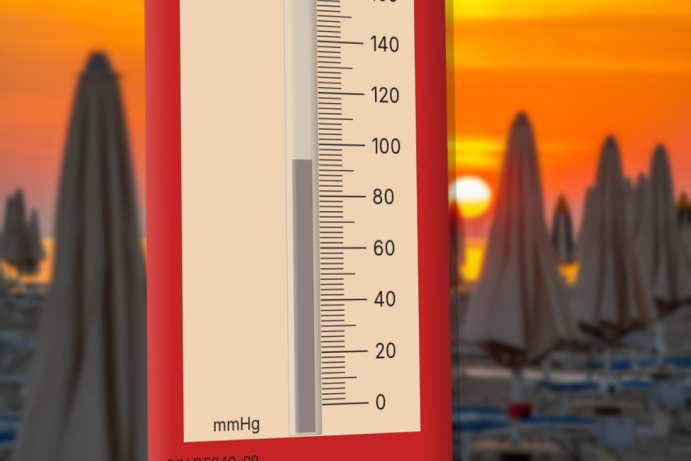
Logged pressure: 94mmHg
